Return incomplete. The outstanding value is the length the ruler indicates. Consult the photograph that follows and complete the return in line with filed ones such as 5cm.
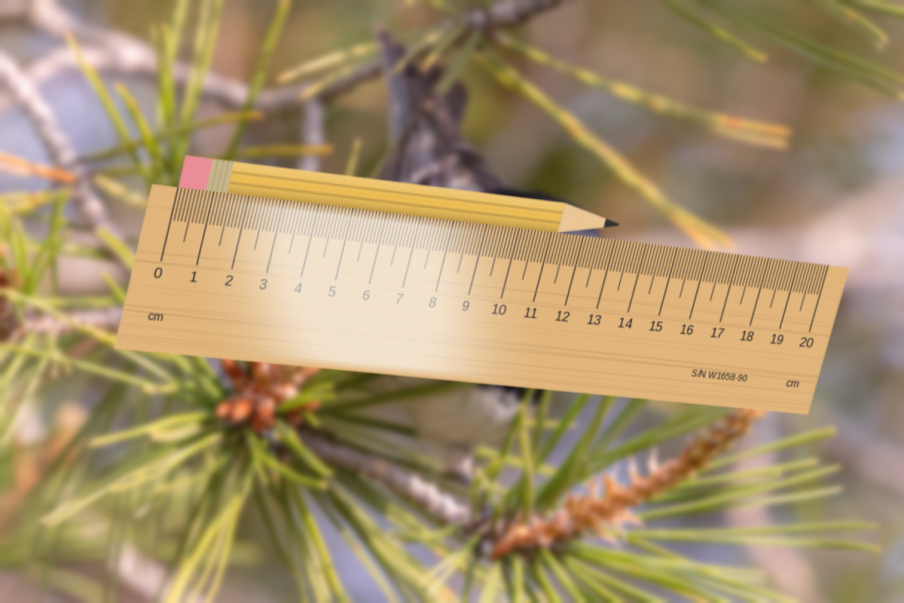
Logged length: 13cm
